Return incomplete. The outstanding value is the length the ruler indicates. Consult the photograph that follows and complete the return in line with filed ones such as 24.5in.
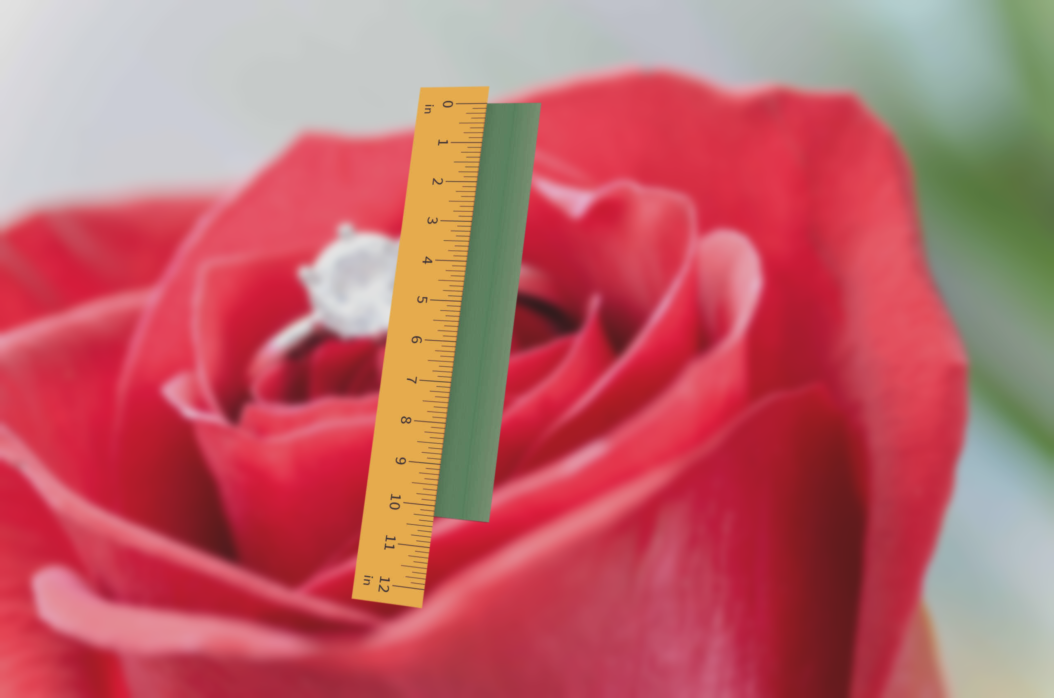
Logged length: 10.25in
